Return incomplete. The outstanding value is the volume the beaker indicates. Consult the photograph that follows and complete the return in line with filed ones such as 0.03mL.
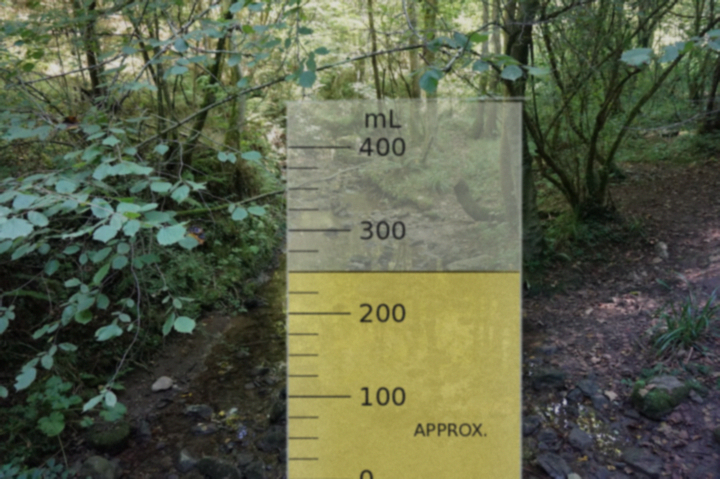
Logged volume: 250mL
